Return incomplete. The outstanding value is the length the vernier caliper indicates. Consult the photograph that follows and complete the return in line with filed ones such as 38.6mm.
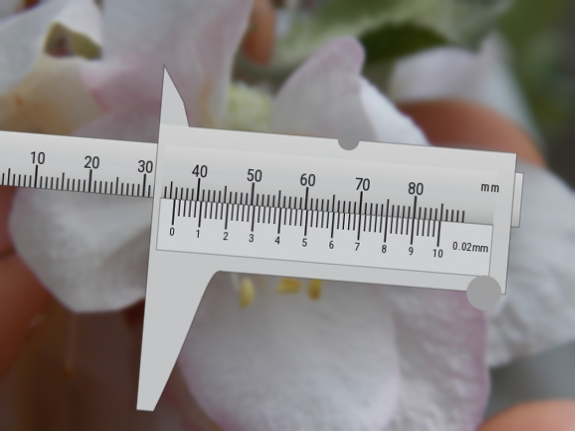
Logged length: 35.8mm
